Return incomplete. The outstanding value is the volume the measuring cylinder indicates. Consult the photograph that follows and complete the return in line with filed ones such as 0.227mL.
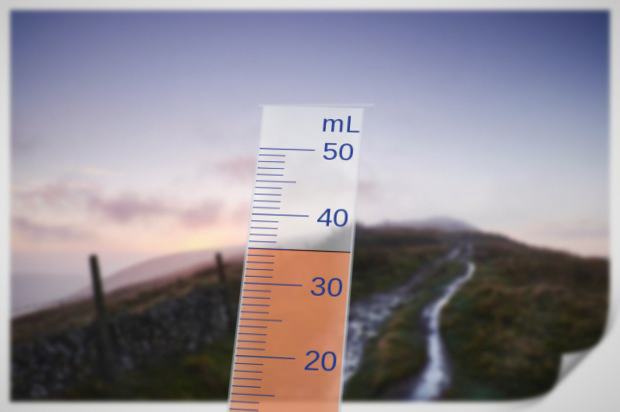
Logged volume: 35mL
